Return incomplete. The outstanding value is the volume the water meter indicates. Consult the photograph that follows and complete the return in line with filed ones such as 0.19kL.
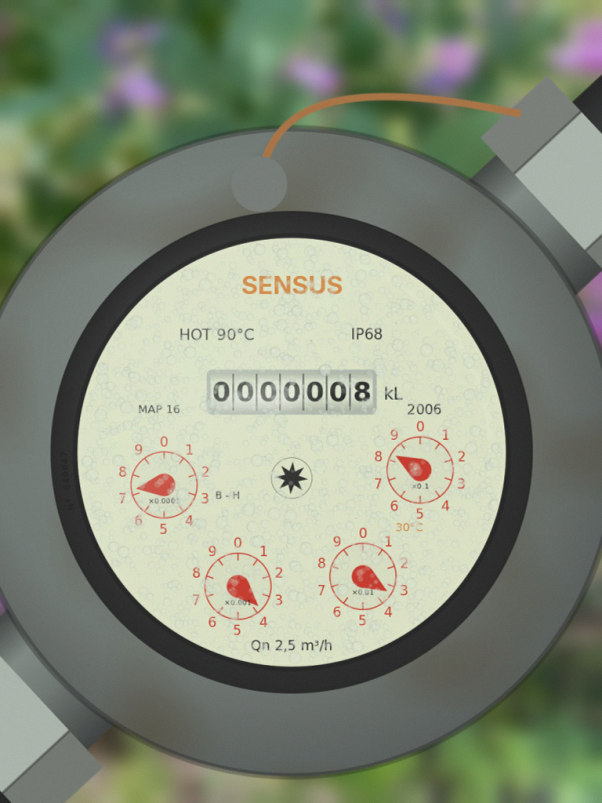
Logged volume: 8.8337kL
